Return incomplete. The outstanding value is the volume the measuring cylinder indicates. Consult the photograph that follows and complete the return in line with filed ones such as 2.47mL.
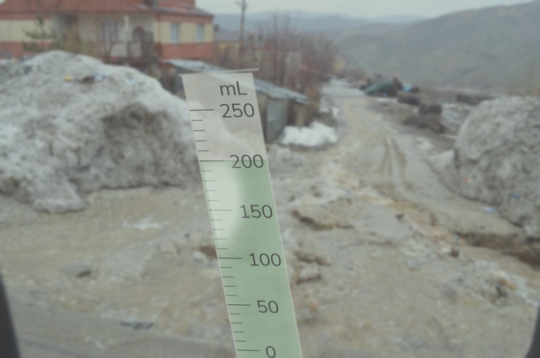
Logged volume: 200mL
